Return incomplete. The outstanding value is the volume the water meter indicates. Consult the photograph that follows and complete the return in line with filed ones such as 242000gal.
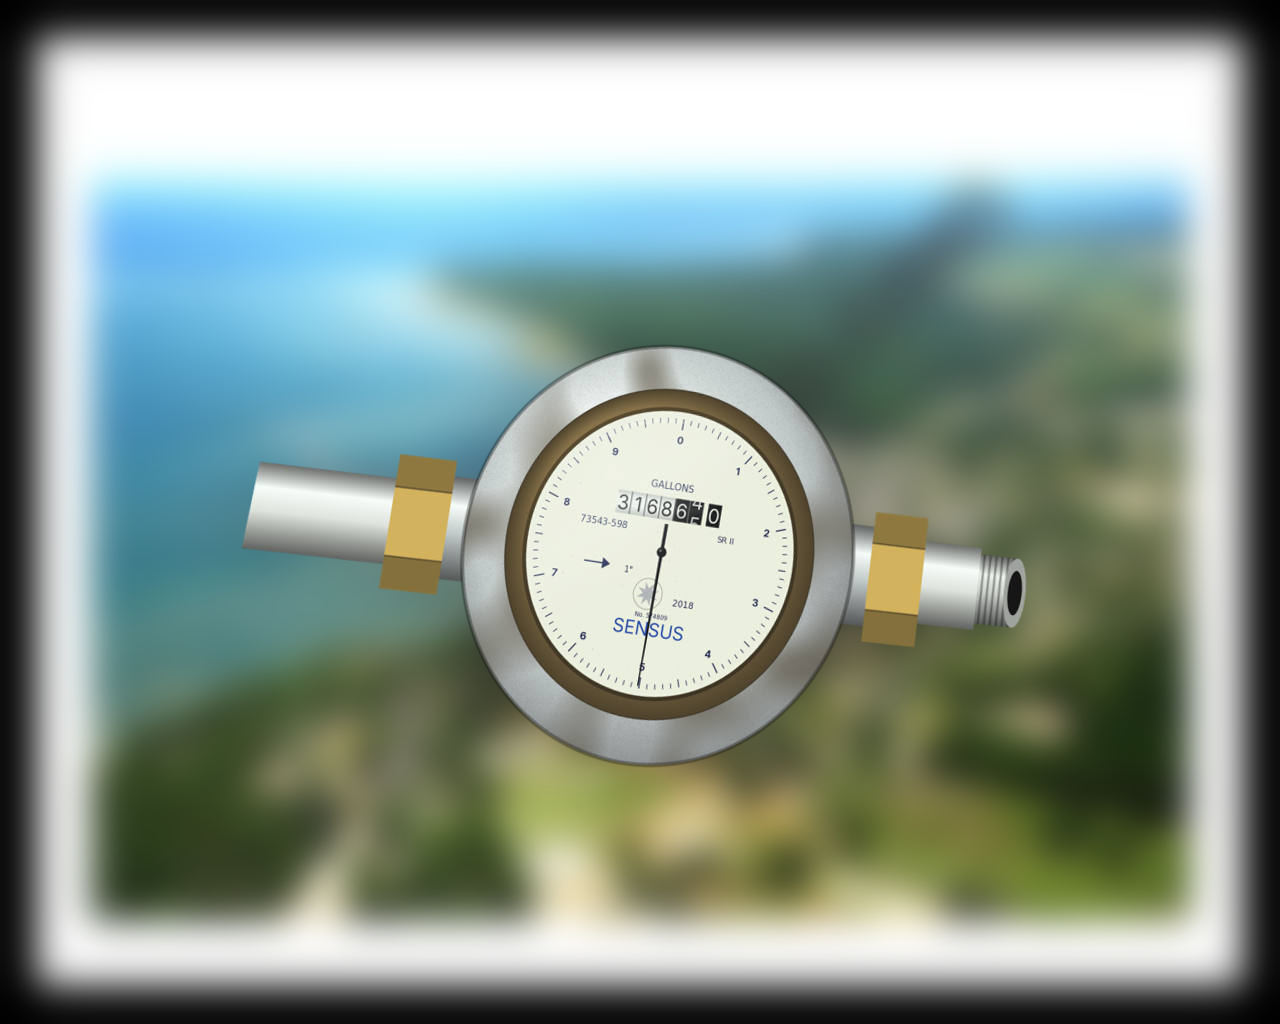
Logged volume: 3168645.0gal
